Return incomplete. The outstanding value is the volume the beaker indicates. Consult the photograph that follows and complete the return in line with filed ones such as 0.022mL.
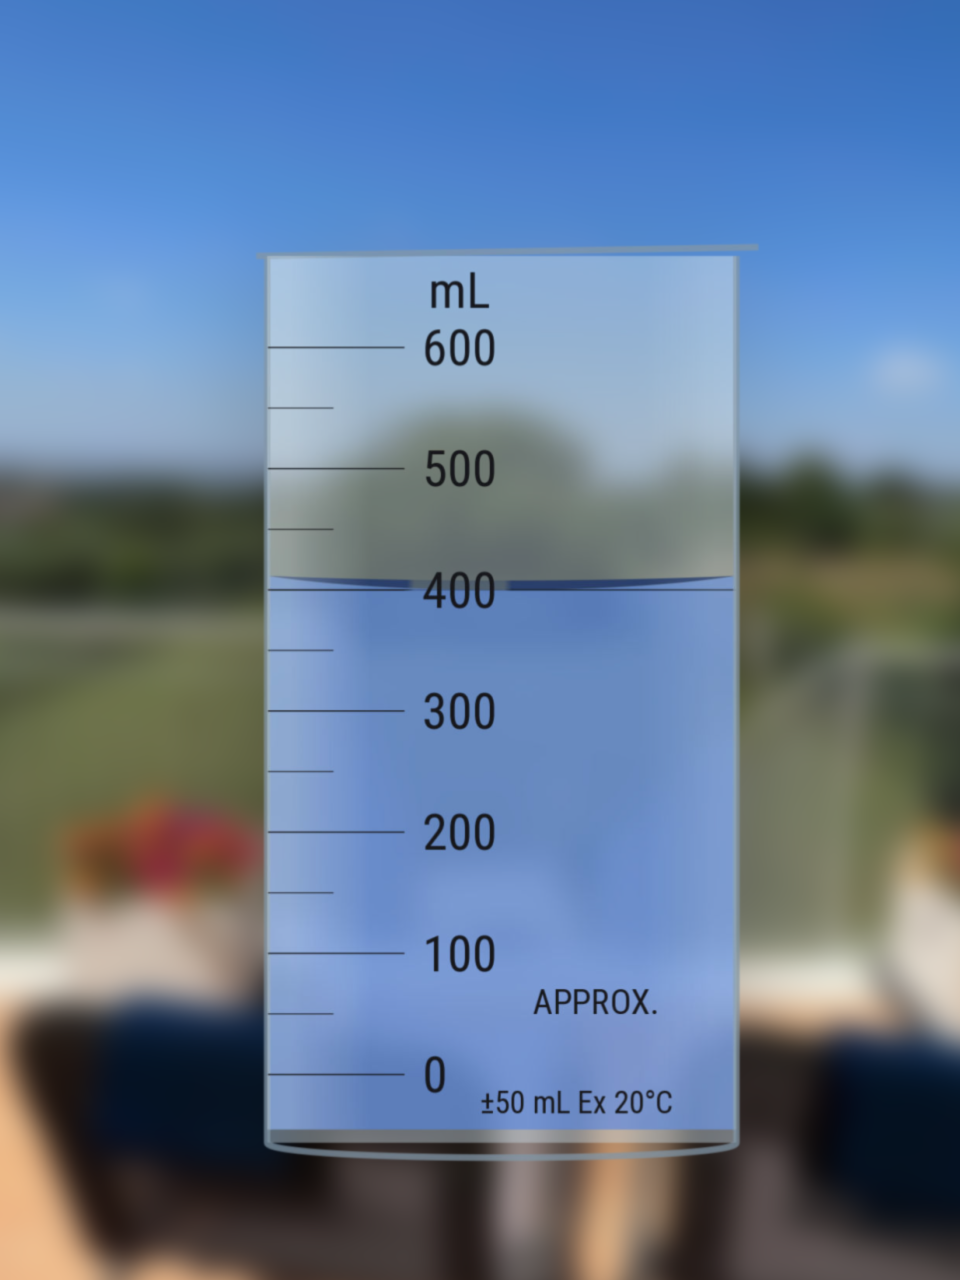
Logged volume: 400mL
